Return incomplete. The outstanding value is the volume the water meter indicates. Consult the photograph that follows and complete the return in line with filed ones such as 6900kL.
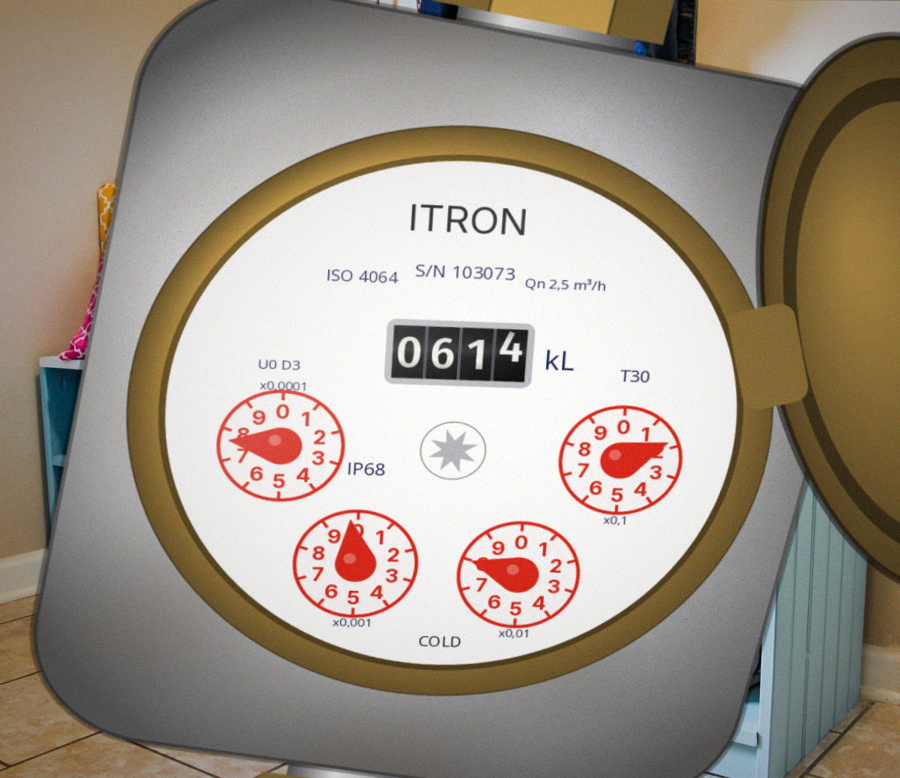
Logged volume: 614.1797kL
